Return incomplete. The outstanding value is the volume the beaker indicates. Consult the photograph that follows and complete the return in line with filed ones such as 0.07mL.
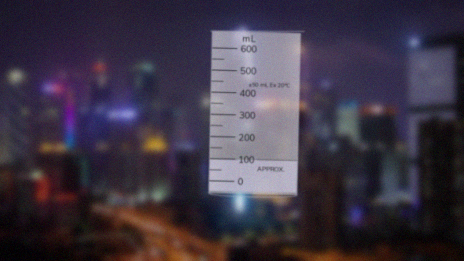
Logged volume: 100mL
